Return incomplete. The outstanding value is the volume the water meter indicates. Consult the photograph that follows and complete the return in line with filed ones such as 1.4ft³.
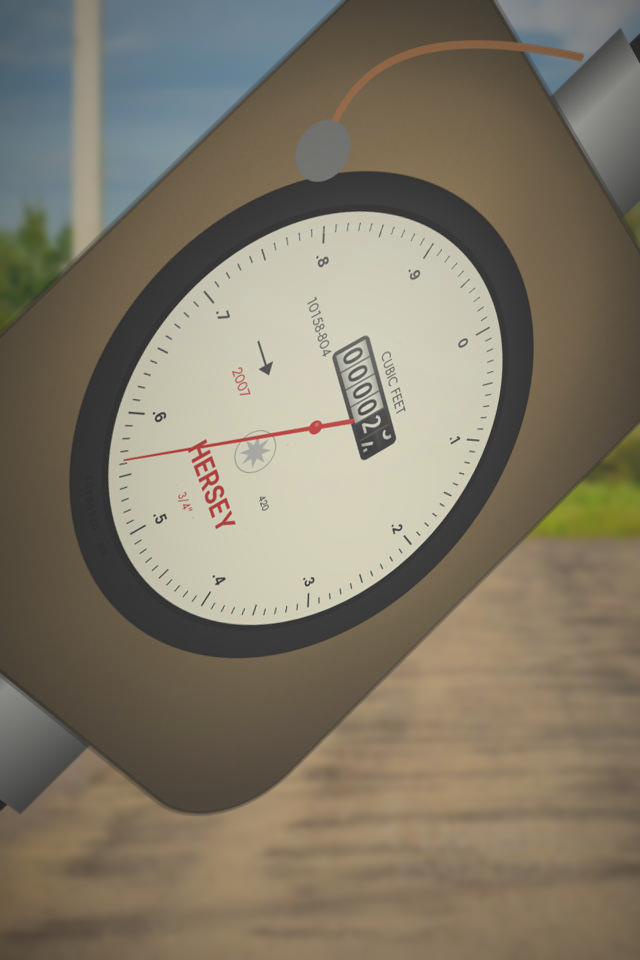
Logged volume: 23.56ft³
